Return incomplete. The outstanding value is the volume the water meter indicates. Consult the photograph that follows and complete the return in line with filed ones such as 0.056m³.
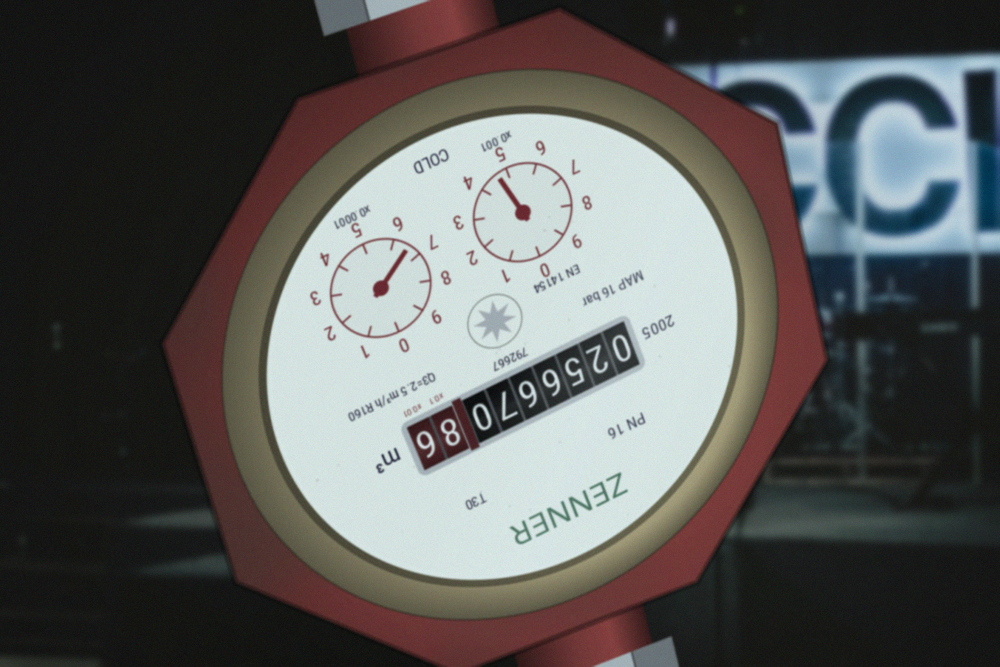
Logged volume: 256670.8646m³
